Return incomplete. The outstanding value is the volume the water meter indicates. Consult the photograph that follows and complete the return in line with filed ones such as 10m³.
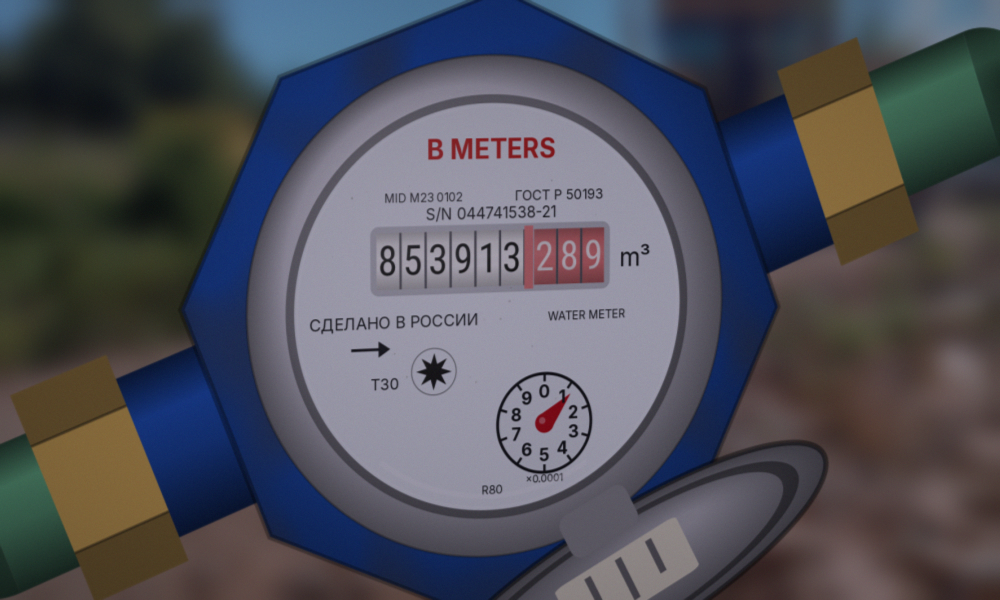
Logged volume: 853913.2891m³
